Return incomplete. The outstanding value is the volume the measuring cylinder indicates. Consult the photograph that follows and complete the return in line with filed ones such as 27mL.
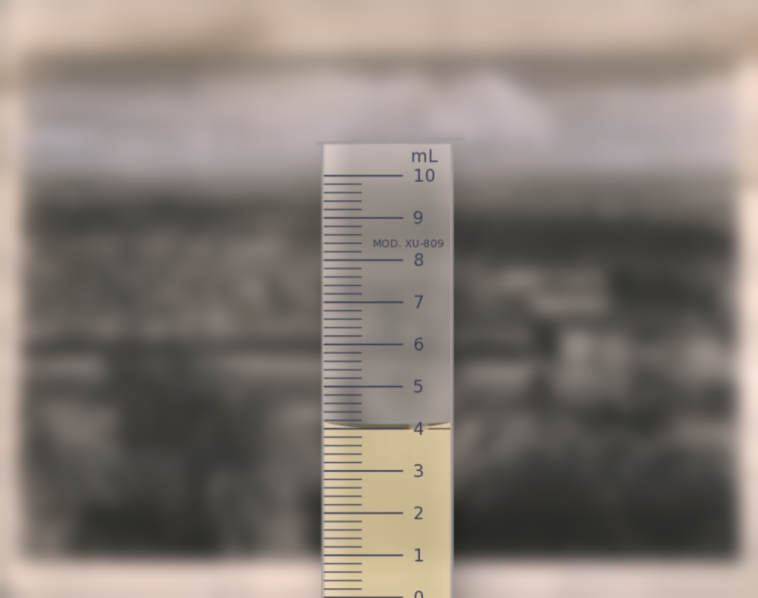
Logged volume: 4mL
